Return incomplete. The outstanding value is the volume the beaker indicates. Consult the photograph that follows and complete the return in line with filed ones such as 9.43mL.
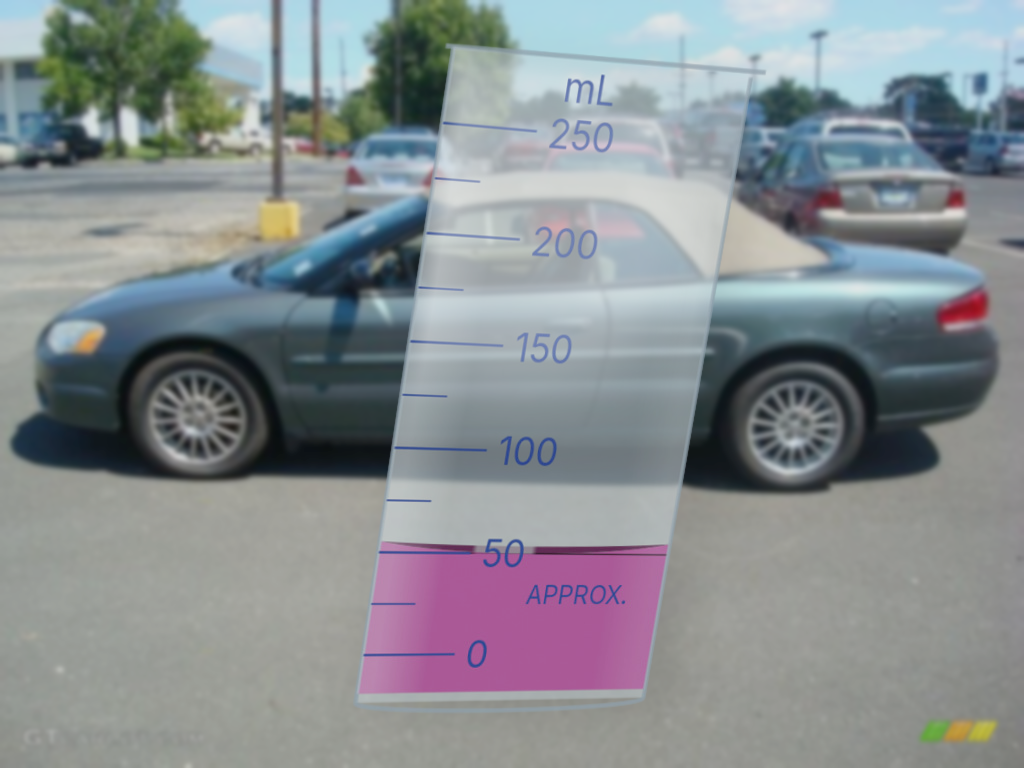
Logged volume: 50mL
